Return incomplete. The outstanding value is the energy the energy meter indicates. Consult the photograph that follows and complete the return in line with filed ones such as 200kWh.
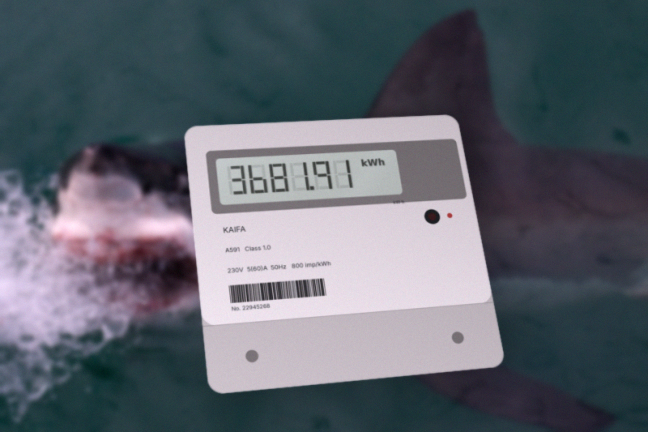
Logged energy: 3681.91kWh
